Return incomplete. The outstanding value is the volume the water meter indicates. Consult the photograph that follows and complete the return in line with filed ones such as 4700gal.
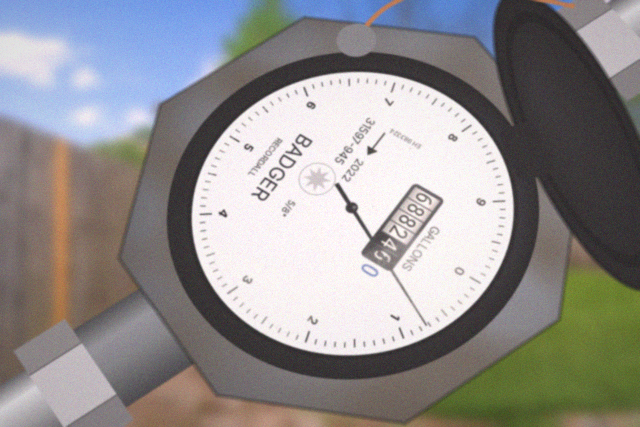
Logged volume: 6882460.7gal
